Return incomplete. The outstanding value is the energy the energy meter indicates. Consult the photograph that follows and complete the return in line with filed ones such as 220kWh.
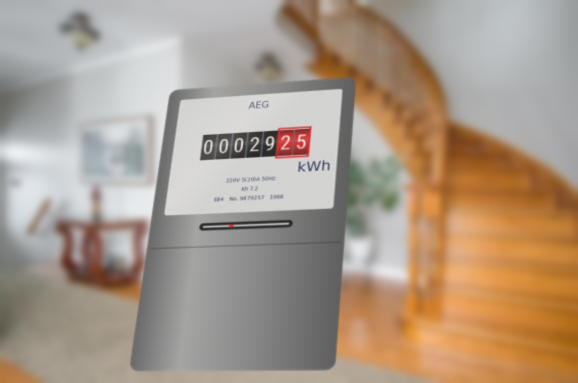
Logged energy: 29.25kWh
